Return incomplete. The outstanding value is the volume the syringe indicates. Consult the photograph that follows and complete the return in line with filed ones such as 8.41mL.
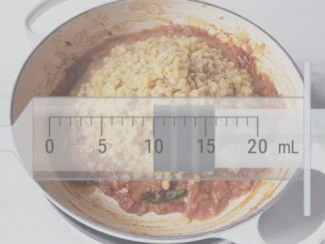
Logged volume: 10mL
